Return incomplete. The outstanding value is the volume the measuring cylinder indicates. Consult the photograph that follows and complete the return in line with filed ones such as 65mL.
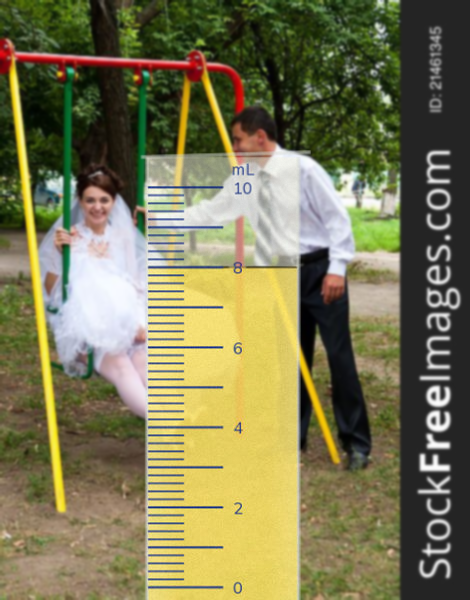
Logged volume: 8mL
